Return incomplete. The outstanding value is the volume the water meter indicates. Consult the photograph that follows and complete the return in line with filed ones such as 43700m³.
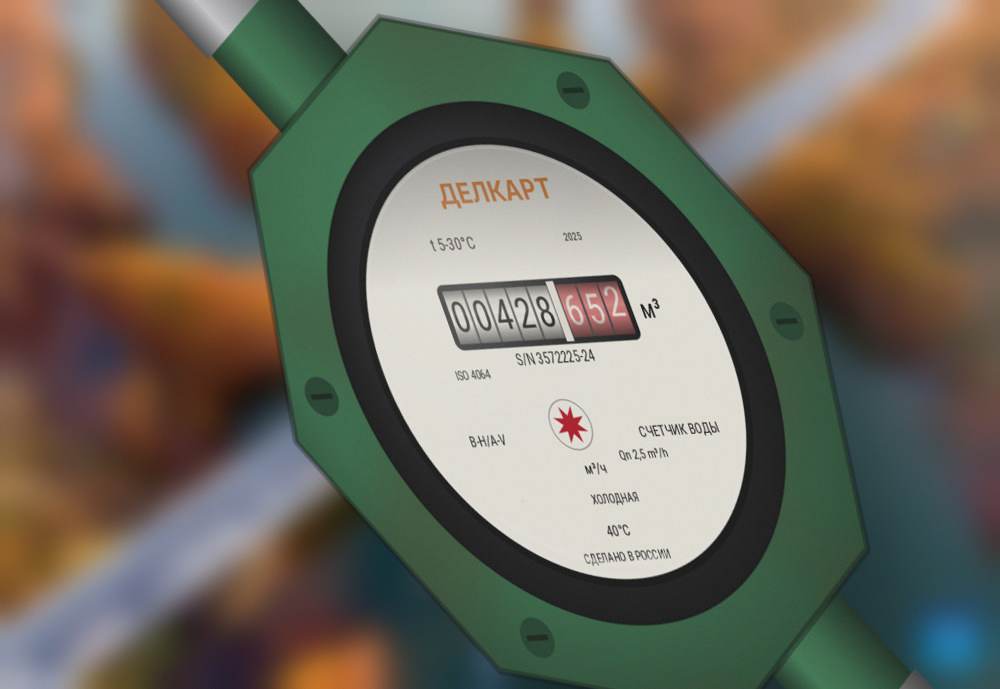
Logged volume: 428.652m³
